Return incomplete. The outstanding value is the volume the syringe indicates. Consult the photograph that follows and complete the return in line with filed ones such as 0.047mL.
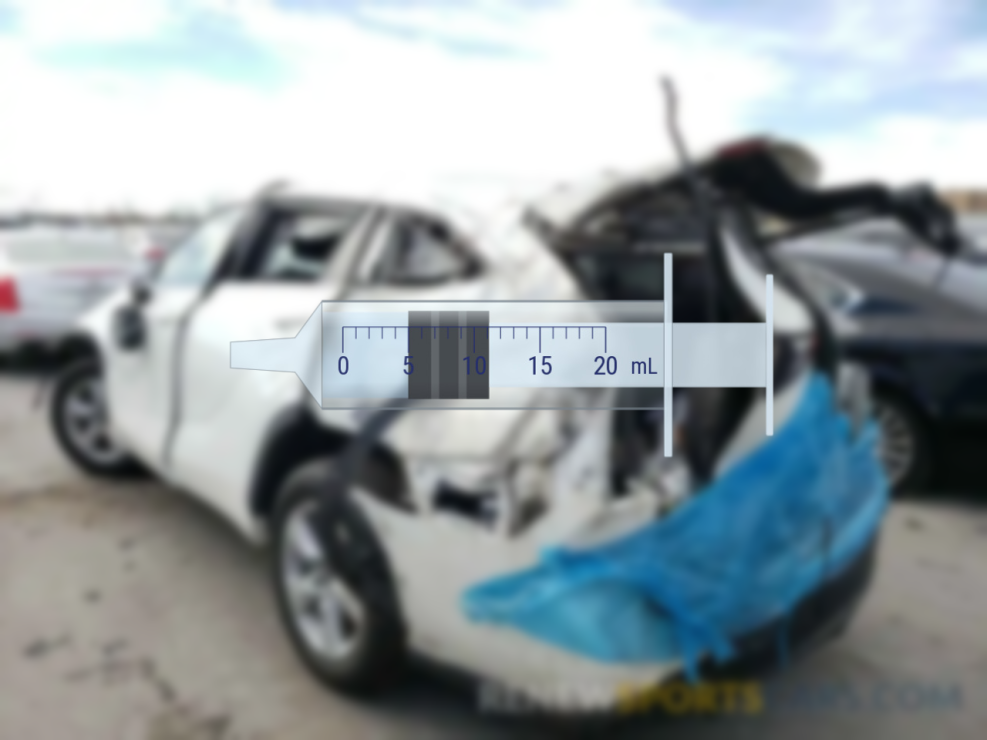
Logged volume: 5mL
